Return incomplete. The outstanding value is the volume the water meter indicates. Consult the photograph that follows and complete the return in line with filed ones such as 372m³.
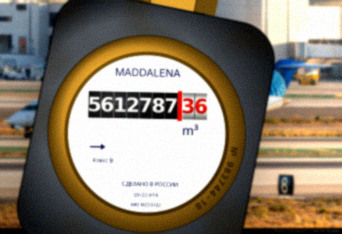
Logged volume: 5612787.36m³
